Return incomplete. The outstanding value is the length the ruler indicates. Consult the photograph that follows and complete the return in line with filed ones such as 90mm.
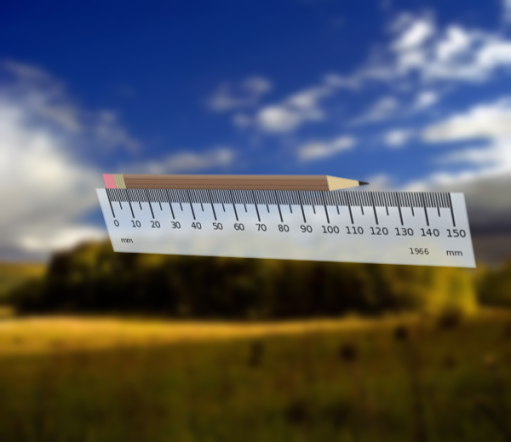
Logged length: 120mm
